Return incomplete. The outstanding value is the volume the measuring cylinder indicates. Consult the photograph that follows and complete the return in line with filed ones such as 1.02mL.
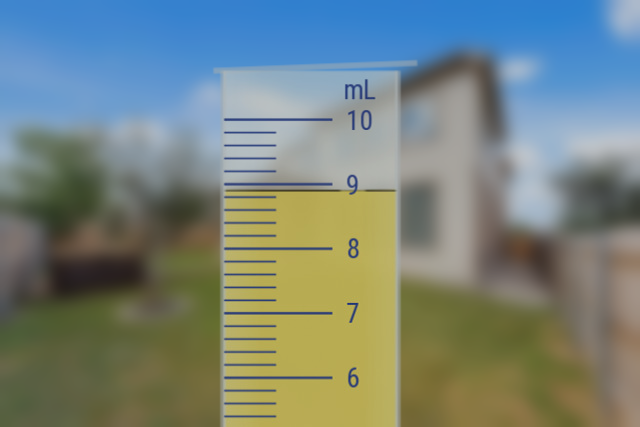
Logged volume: 8.9mL
